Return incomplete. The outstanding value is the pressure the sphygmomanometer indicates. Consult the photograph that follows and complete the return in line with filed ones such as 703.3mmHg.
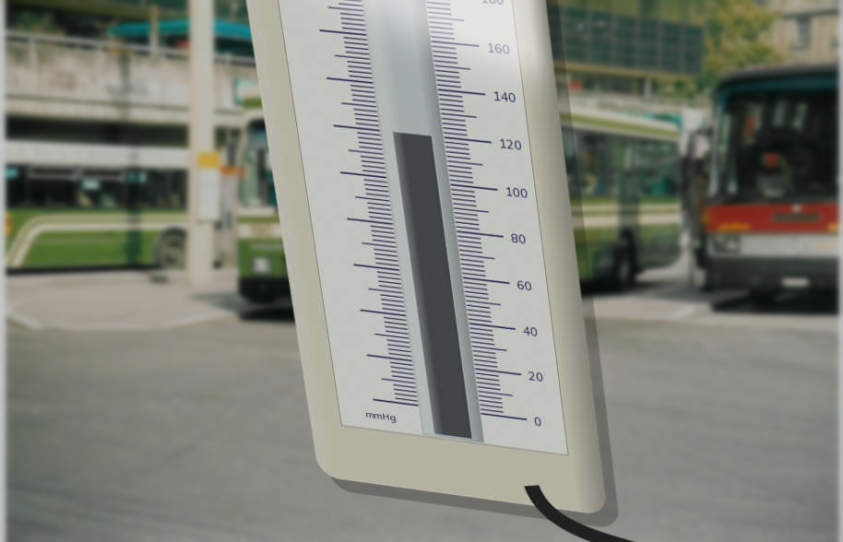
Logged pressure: 120mmHg
